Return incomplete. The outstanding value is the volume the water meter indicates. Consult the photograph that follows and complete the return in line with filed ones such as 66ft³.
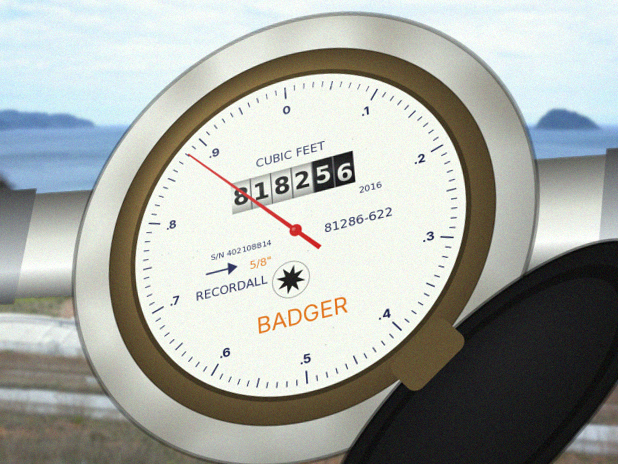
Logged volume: 818255.88ft³
